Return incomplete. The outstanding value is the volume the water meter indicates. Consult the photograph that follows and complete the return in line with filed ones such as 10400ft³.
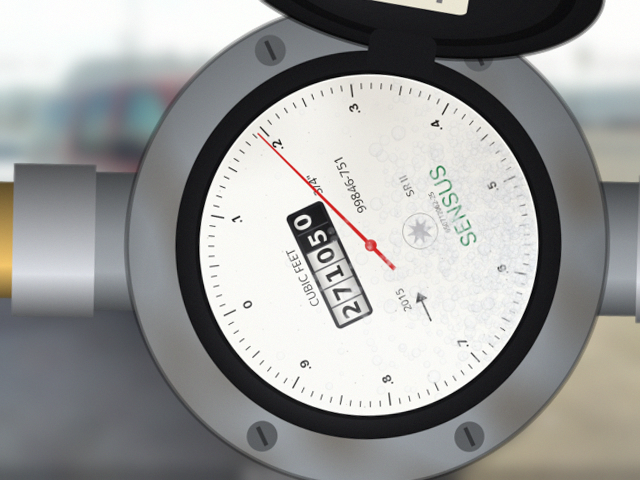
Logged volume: 271050.19ft³
